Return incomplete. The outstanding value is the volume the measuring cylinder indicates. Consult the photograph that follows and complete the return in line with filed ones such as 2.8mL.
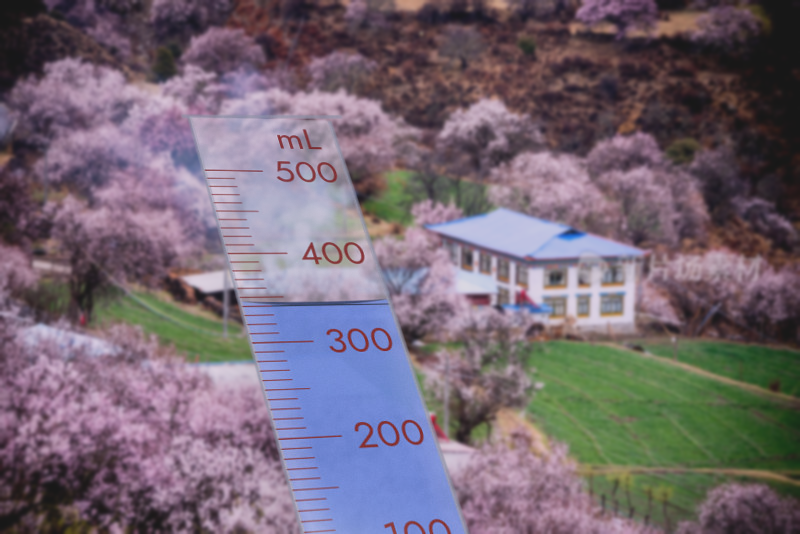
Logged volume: 340mL
